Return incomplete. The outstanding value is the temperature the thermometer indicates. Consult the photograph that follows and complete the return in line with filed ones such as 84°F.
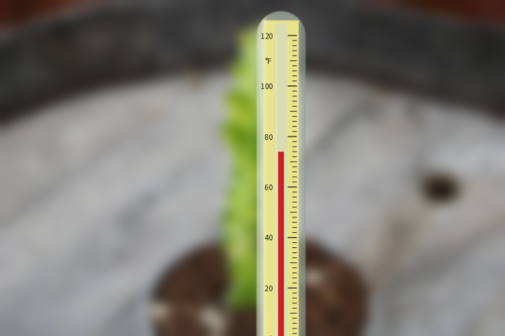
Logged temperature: 74°F
